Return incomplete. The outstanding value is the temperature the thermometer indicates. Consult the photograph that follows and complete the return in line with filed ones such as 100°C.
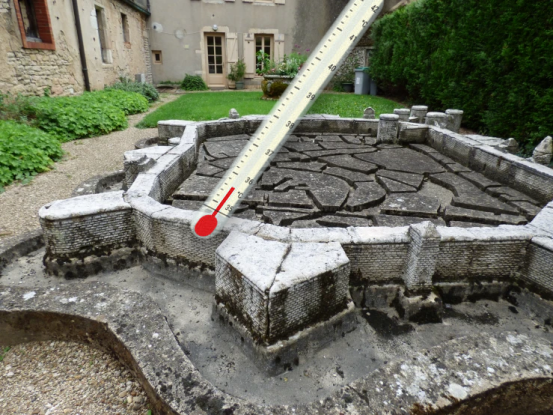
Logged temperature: 35.6°C
